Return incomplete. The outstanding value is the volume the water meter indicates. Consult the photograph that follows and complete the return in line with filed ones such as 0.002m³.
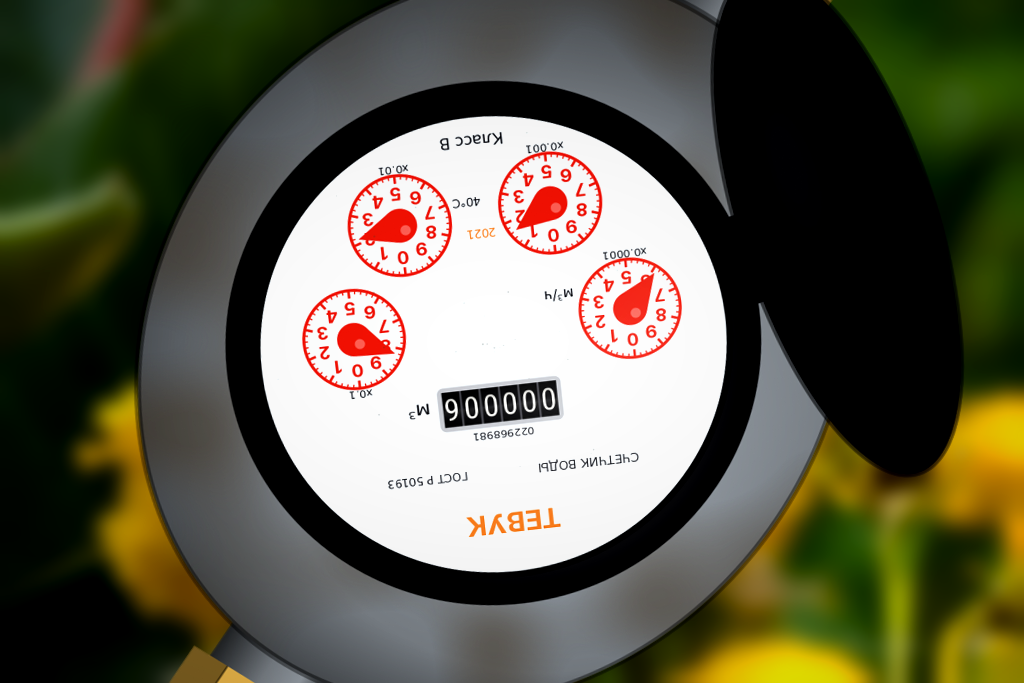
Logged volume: 6.8216m³
